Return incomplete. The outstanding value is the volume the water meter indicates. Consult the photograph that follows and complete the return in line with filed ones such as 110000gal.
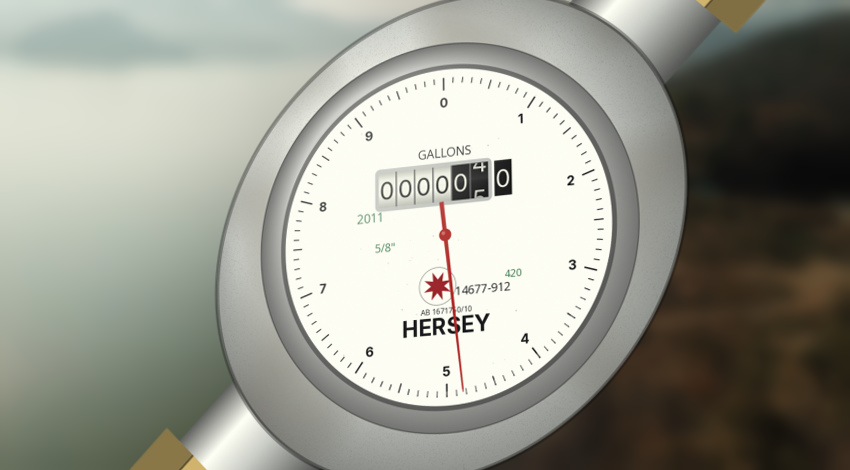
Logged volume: 44.8gal
